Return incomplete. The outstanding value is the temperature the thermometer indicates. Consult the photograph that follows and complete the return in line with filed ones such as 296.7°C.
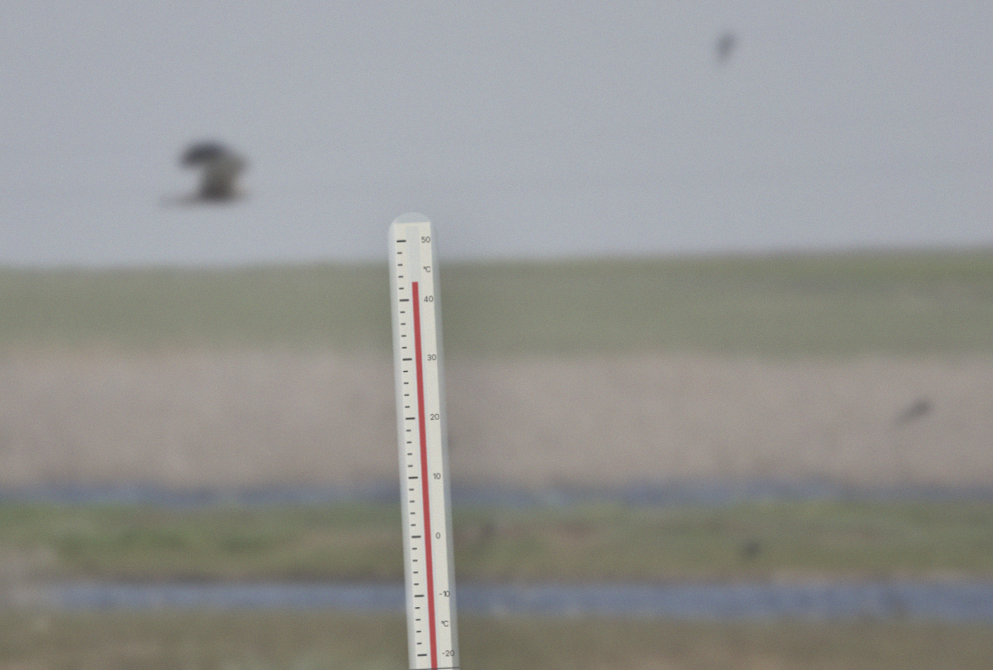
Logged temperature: 43°C
